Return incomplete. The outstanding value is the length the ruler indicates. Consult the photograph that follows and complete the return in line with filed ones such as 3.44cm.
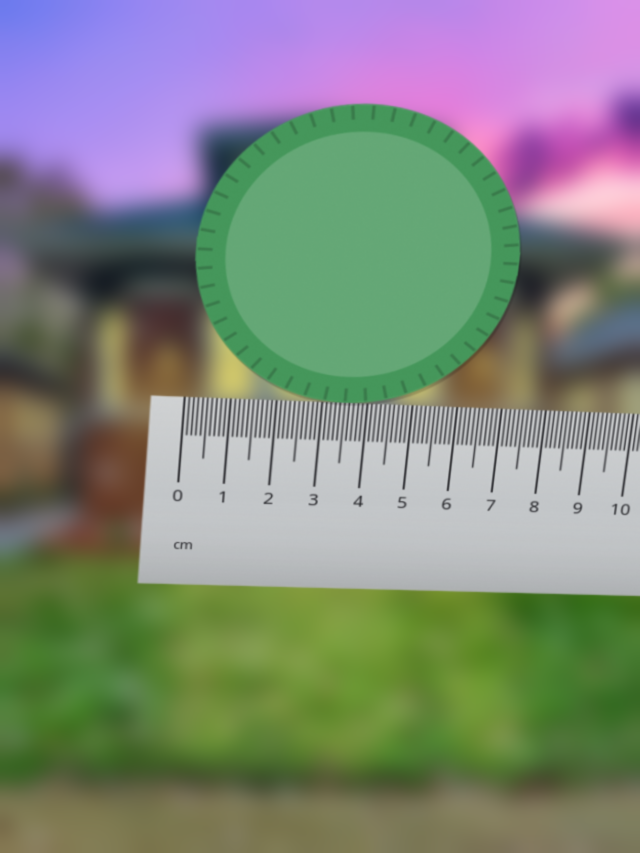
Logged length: 7cm
